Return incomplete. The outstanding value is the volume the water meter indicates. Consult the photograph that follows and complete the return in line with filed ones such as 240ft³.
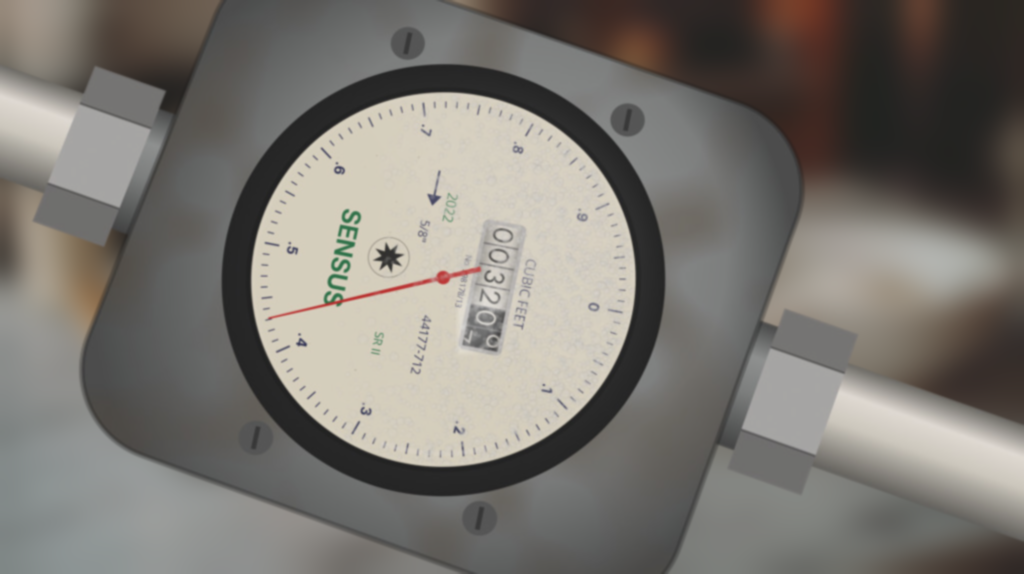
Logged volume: 3206.43ft³
